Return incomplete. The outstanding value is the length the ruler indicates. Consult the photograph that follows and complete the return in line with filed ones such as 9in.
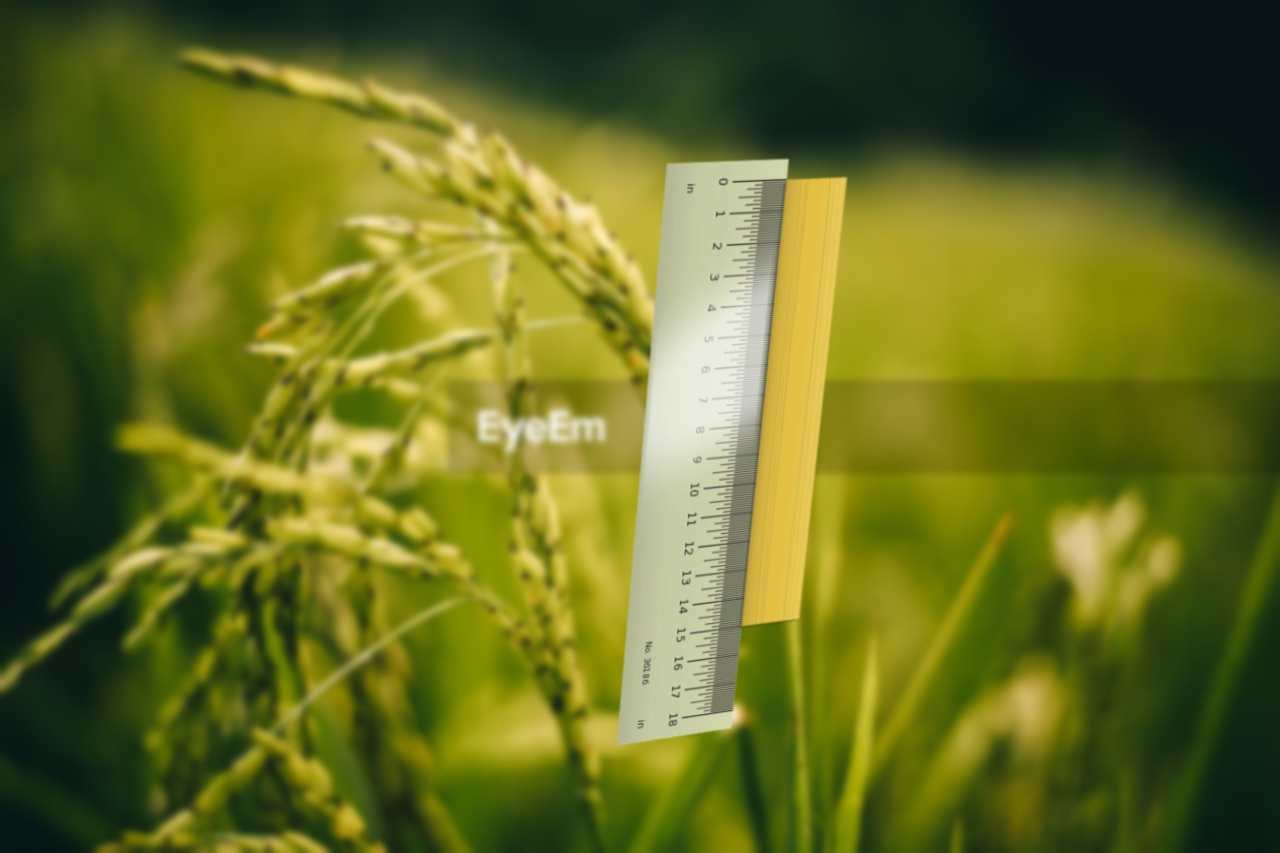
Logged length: 15in
